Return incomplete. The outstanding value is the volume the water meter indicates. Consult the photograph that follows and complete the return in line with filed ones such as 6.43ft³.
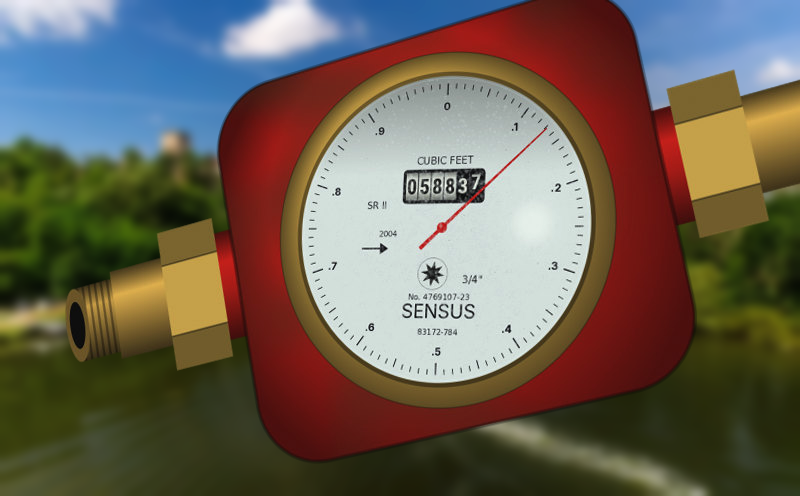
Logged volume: 58837.13ft³
